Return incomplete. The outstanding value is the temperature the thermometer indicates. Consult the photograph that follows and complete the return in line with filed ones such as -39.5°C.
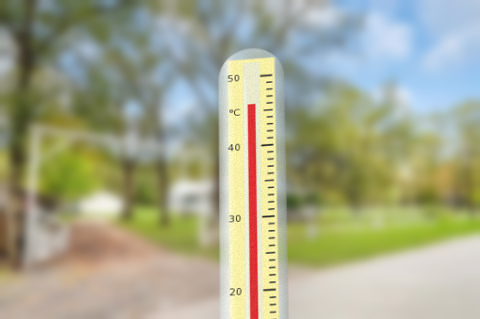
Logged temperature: 46°C
